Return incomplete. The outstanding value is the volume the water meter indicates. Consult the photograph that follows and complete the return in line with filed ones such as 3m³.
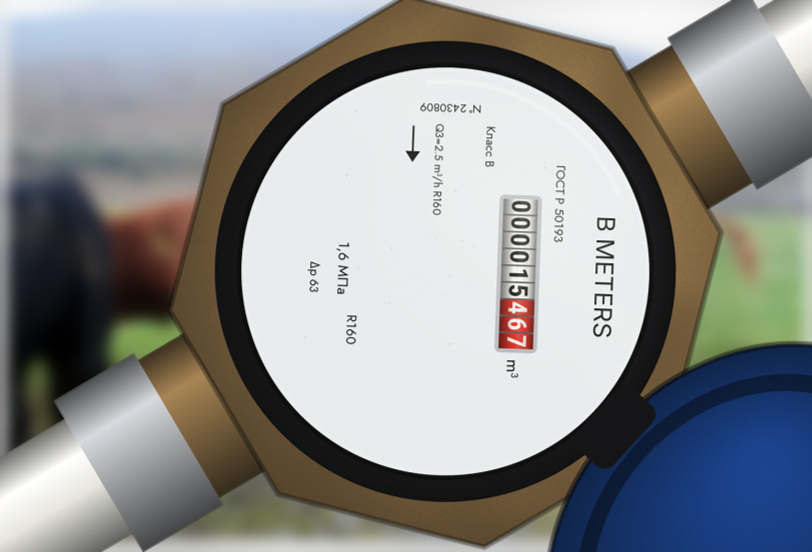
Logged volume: 15.467m³
